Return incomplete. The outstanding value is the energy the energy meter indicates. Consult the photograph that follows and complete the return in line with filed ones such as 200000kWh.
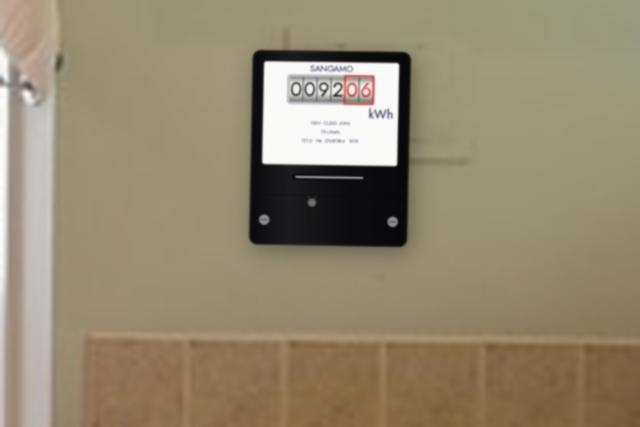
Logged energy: 92.06kWh
